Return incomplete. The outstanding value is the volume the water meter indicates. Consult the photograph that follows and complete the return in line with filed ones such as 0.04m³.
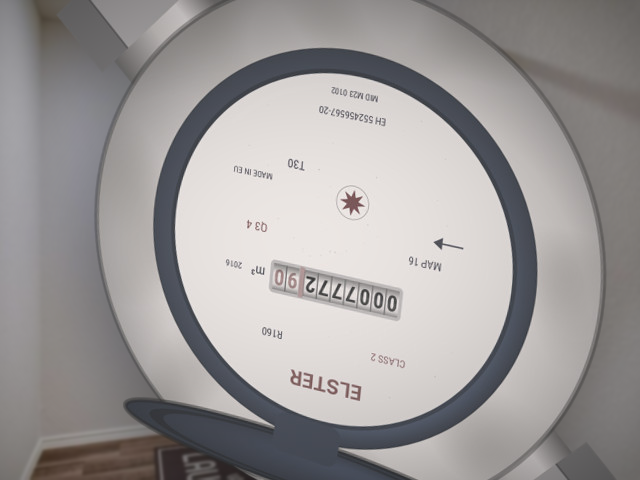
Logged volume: 7772.90m³
